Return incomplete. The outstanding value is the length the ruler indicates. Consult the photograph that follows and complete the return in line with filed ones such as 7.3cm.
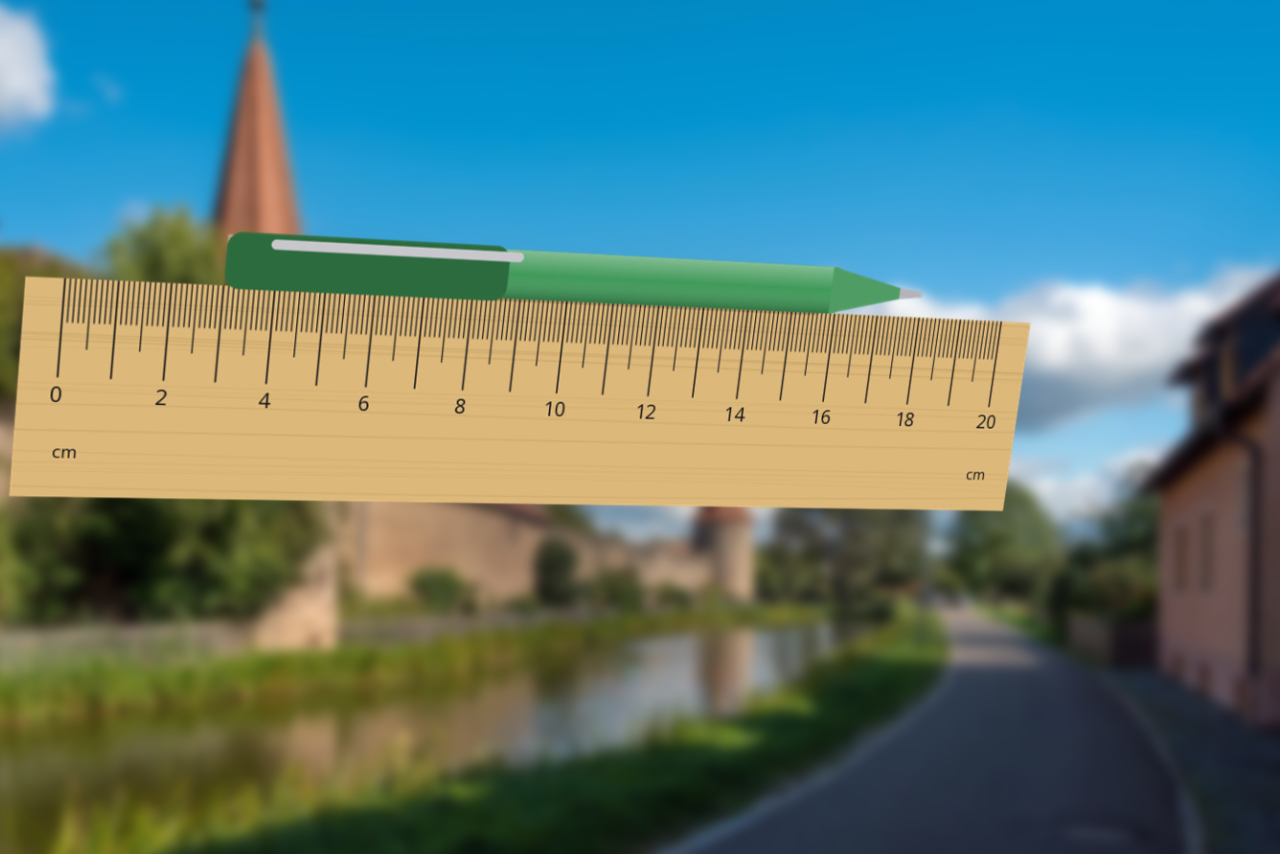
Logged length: 15cm
